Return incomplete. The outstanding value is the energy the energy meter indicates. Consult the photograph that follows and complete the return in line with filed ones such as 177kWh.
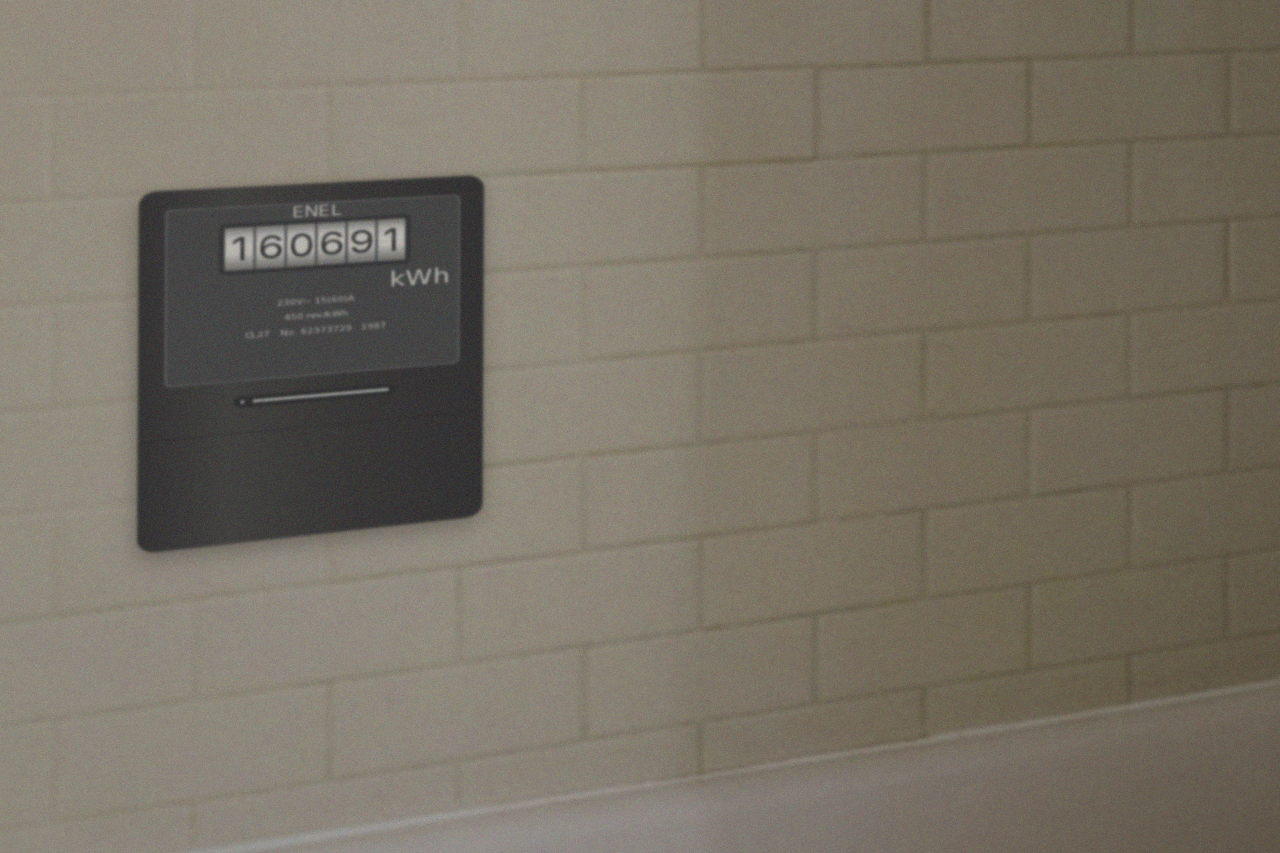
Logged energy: 160691kWh
